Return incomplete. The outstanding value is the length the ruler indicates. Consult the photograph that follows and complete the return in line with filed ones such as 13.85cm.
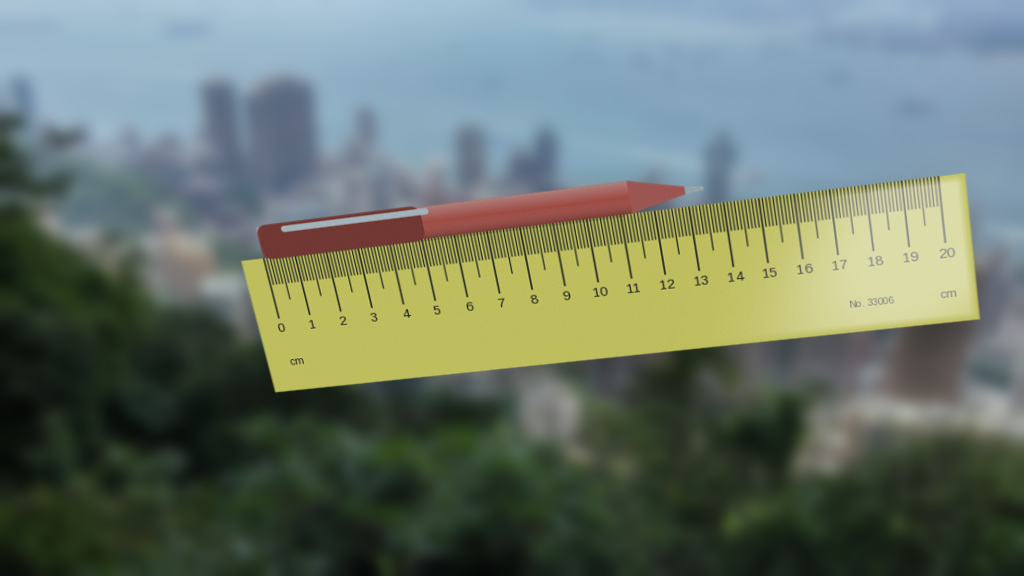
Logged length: 13.5cm
